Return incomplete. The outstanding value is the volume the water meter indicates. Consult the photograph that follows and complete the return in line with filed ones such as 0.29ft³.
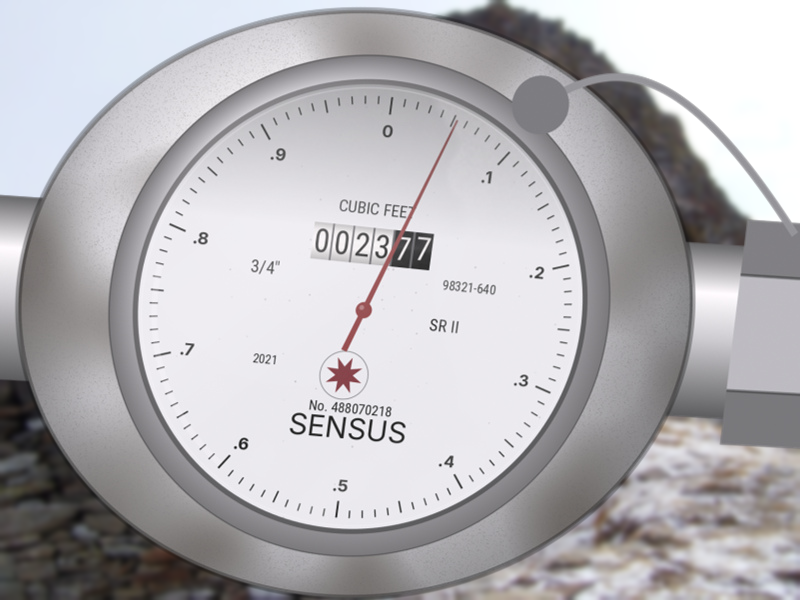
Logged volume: 2377.05ft³
